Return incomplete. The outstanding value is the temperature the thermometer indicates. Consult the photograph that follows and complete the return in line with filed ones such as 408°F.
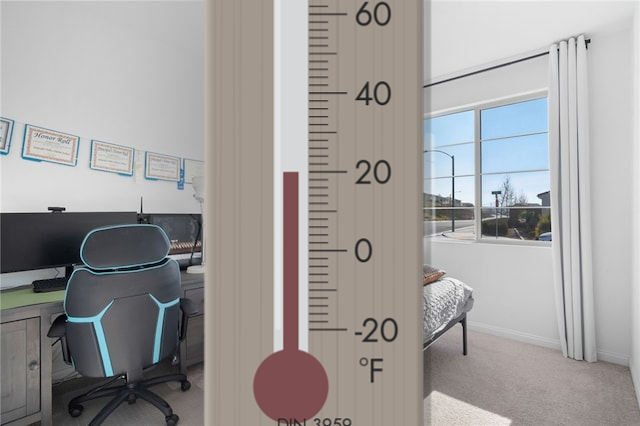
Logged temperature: 20°F
